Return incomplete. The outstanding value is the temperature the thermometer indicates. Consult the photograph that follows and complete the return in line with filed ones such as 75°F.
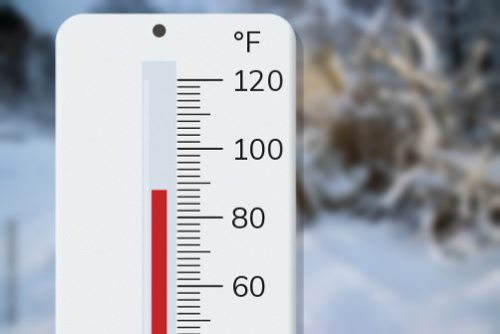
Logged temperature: 88°F
